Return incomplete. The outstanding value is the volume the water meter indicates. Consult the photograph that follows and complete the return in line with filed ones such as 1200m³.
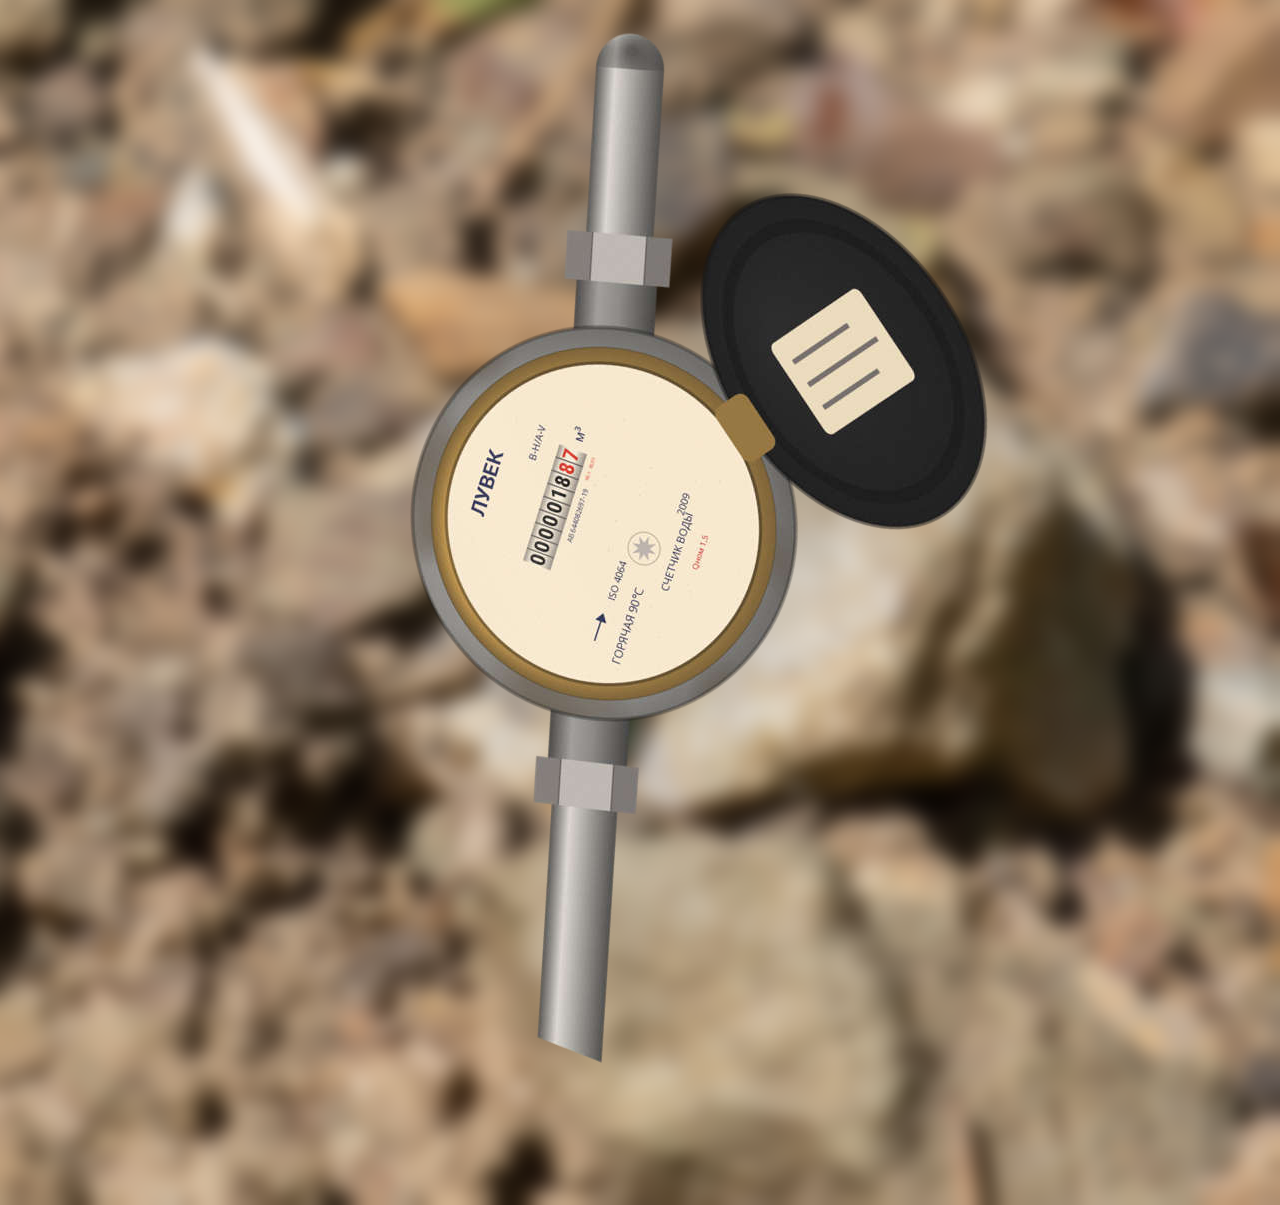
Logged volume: 18.87m³
